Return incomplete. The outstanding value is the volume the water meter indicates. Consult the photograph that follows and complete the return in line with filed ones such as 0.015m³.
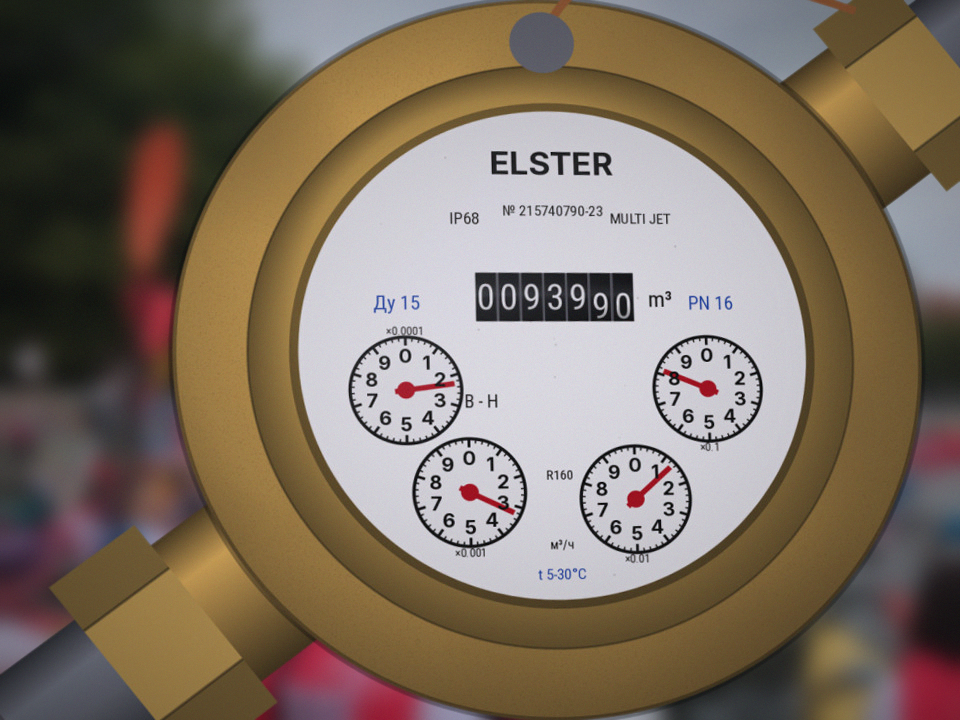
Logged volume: 93989.8132m³
